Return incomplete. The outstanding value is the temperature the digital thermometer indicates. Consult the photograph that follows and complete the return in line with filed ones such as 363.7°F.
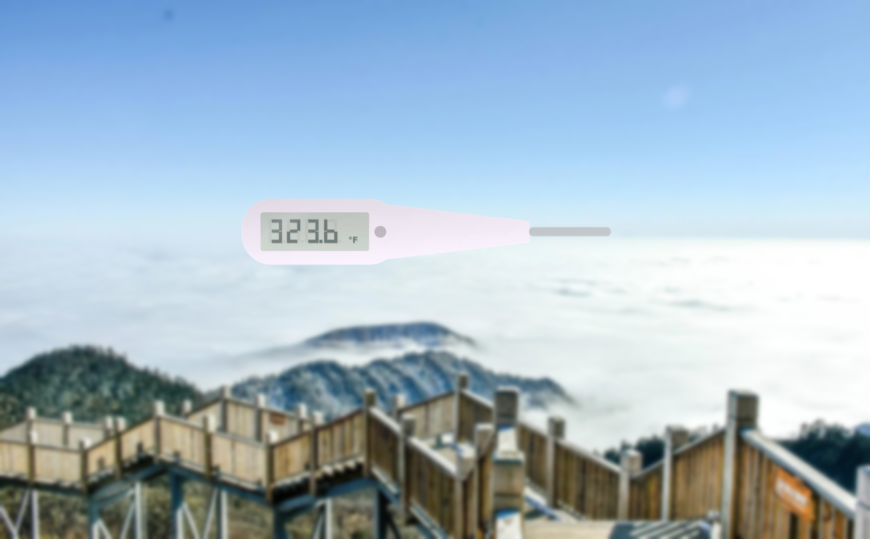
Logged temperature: 323.6°F
